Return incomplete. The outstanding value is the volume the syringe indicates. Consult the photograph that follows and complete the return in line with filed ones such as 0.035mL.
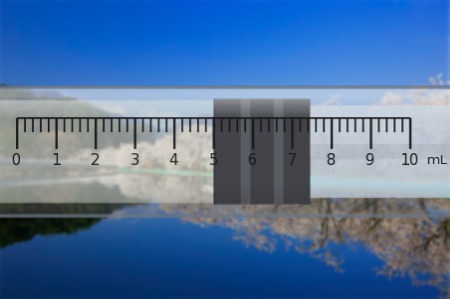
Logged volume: 5mL
